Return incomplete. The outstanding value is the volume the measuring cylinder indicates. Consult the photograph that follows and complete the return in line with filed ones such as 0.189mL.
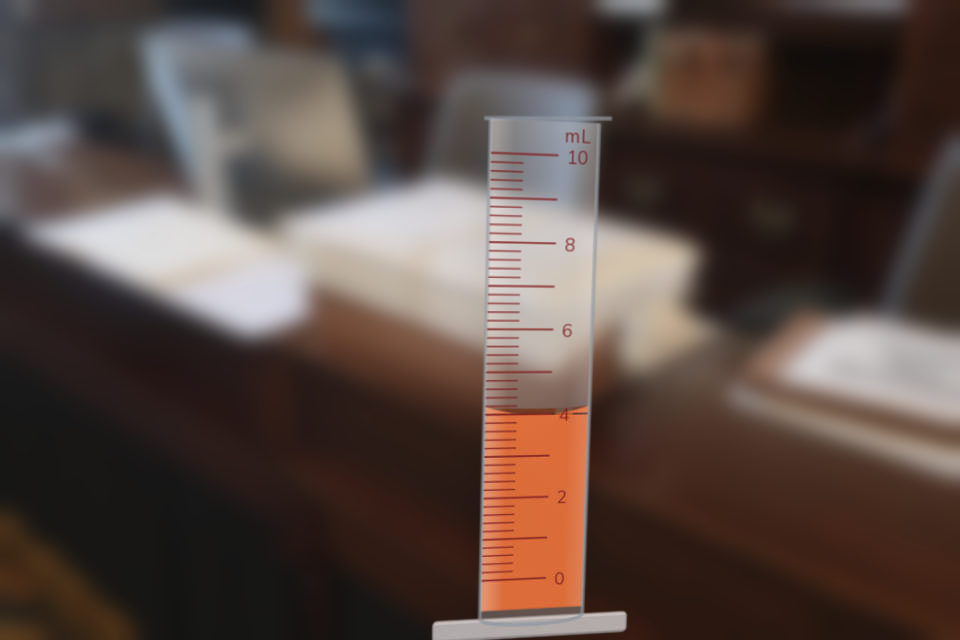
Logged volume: 4mL
